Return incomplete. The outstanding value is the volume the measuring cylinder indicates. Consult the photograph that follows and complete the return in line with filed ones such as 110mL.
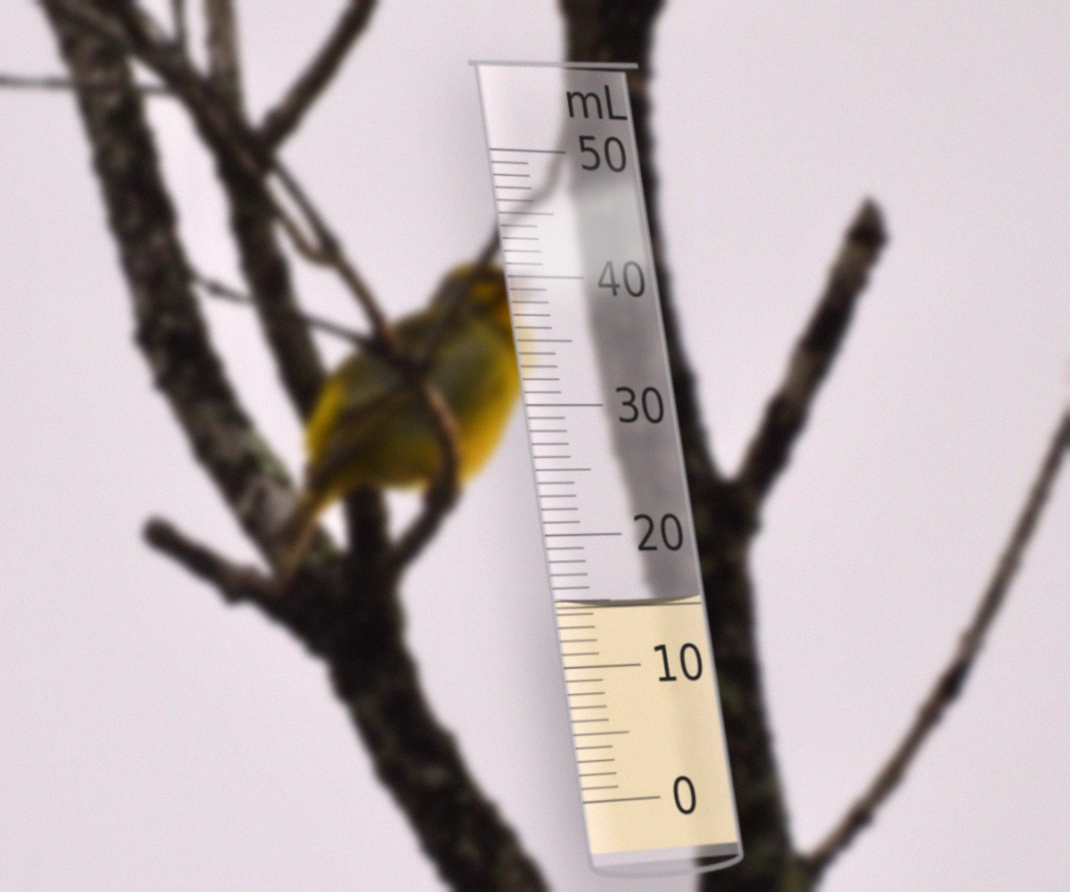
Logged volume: 14.5mL
